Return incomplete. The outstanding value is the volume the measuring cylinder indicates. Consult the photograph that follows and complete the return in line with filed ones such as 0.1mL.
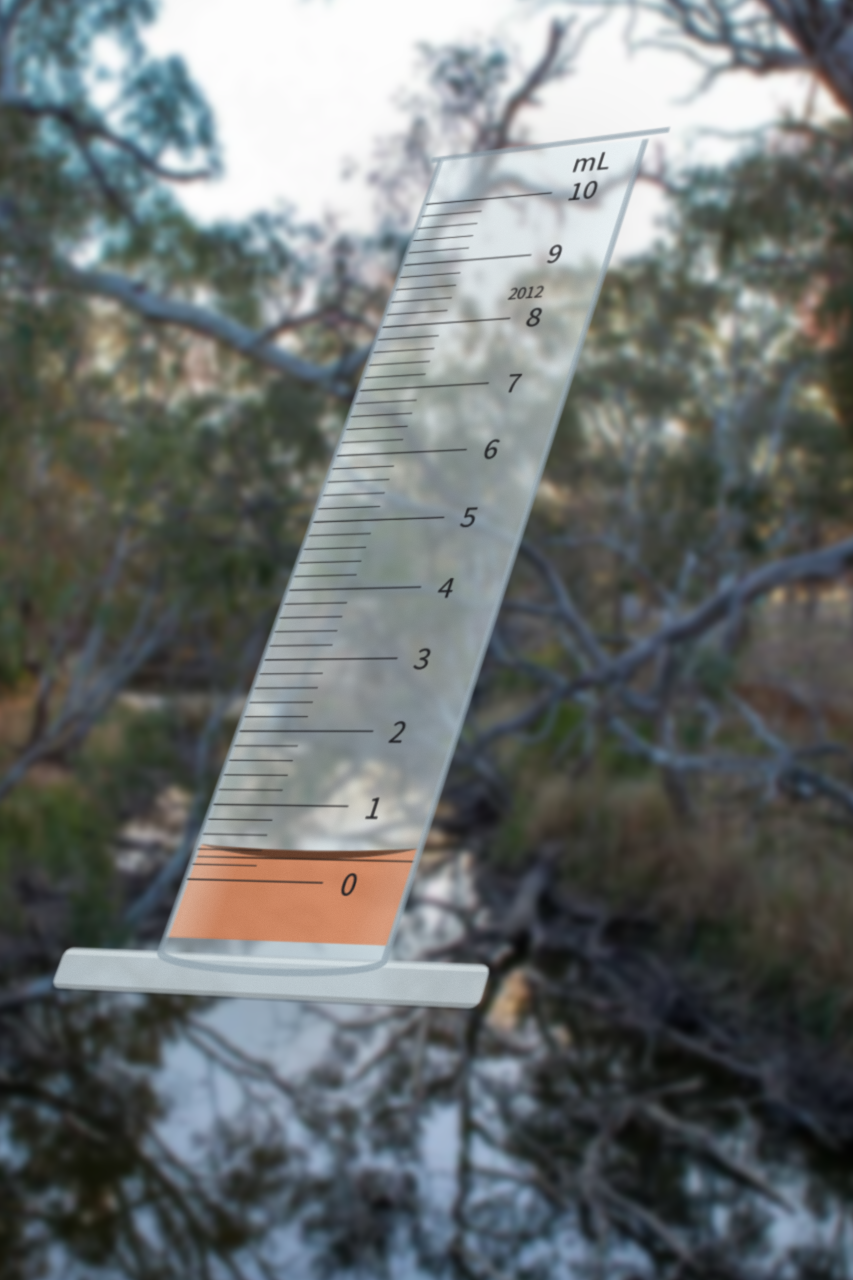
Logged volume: 0.3mL
